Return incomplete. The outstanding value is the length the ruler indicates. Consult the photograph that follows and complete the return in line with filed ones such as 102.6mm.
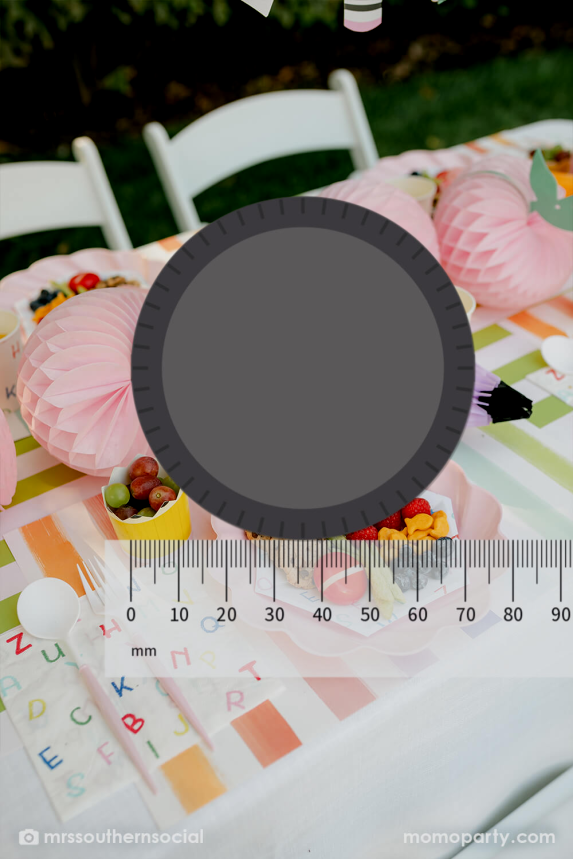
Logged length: 72mm
